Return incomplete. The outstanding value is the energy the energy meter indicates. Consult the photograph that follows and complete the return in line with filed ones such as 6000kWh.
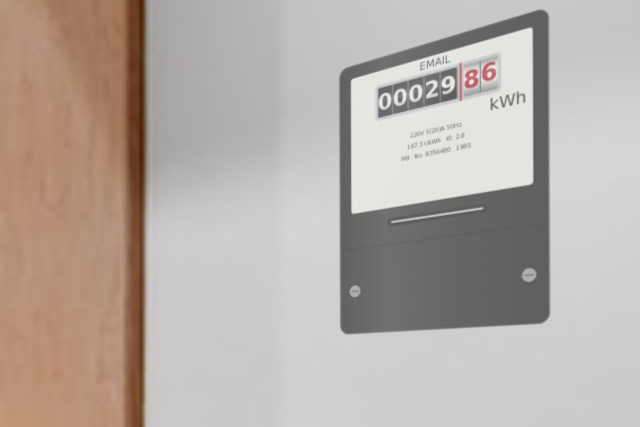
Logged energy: 29.86kWh
